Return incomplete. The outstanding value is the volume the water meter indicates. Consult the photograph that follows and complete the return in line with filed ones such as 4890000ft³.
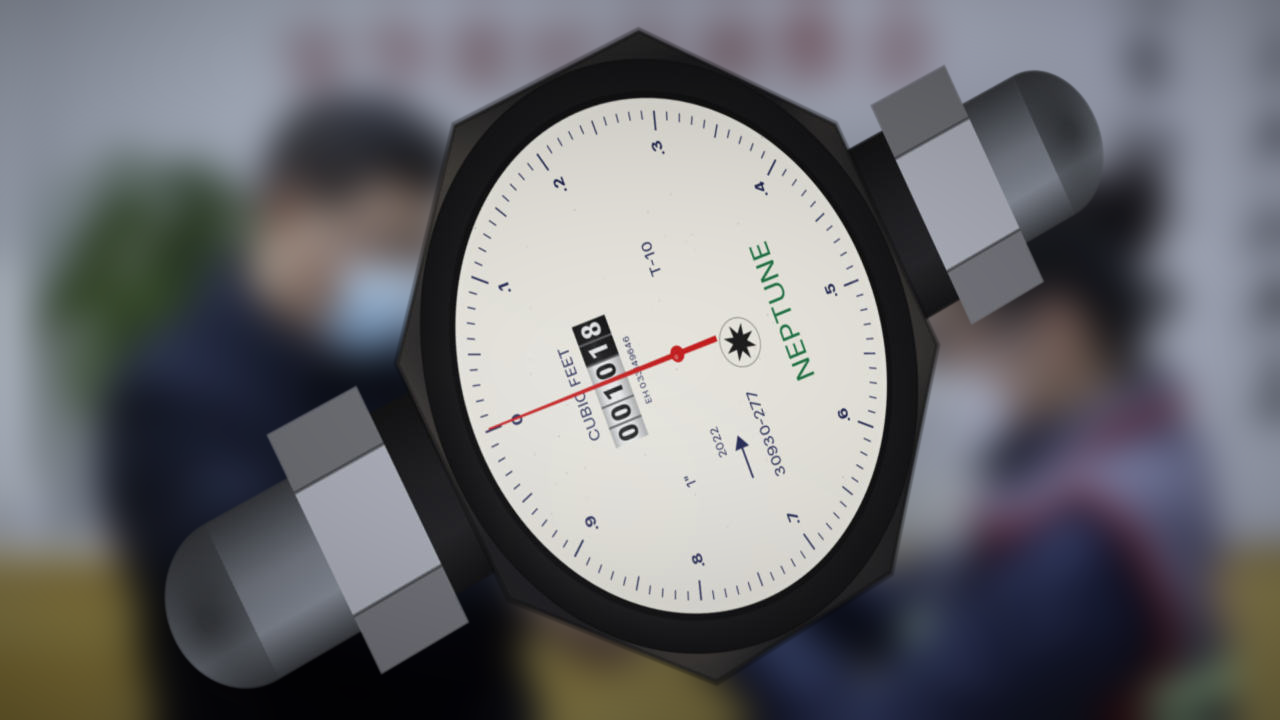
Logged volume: 1018.00ft³
